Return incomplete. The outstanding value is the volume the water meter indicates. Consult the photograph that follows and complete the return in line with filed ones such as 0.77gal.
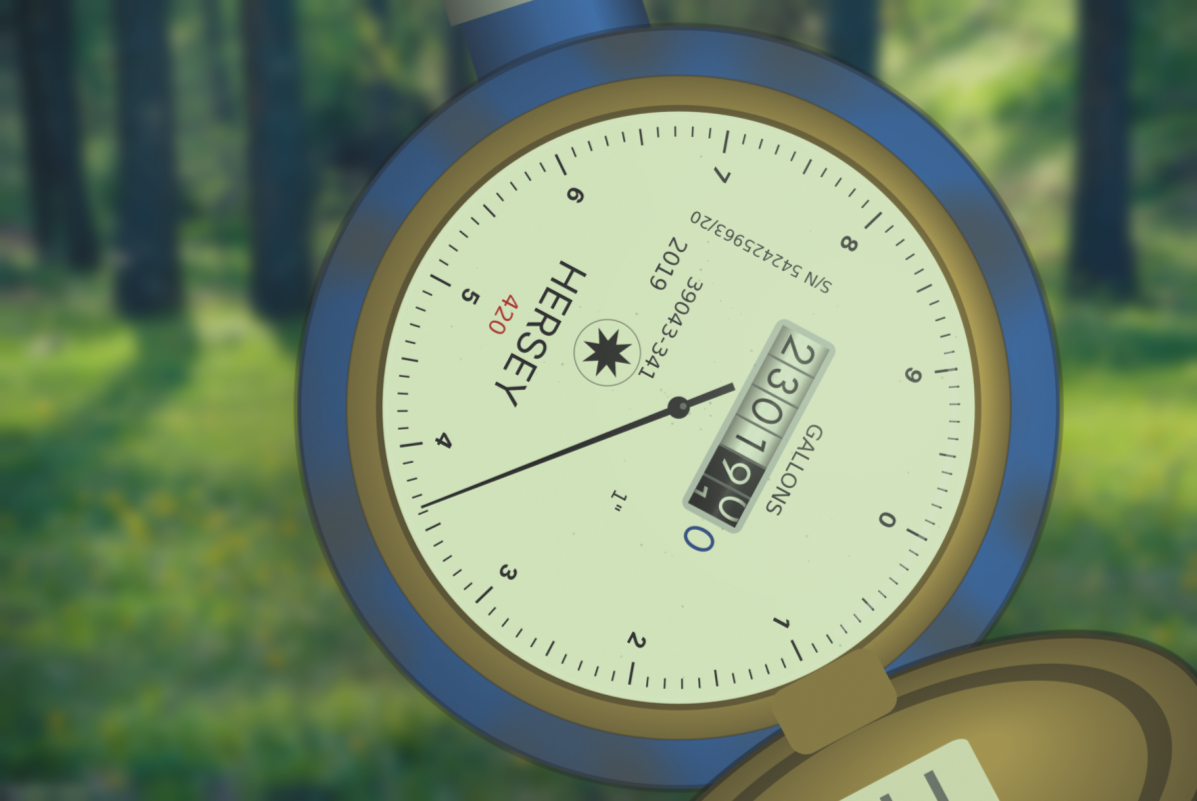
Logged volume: 2301903.6gal
